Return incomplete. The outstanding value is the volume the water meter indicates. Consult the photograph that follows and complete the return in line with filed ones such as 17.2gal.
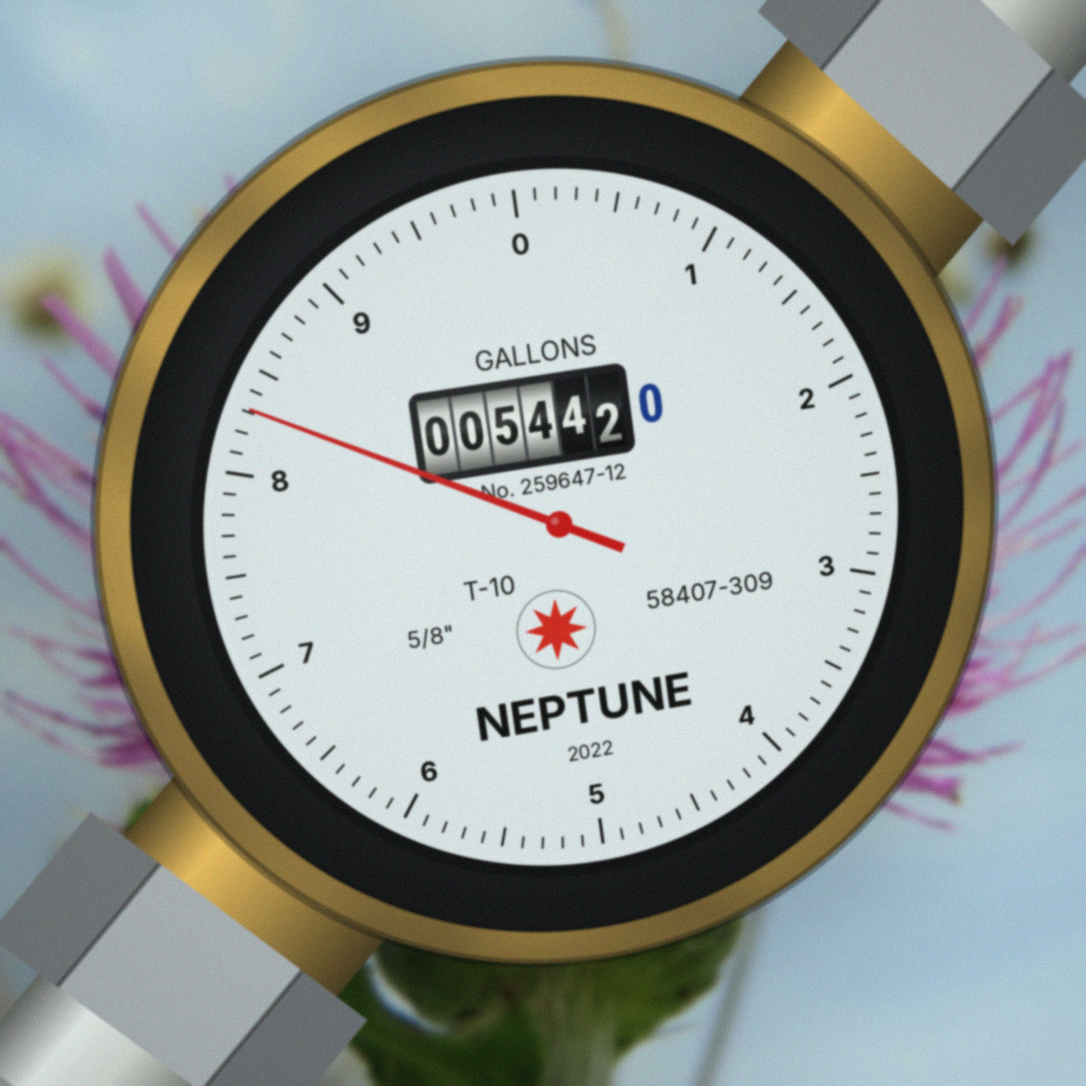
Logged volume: 54418.3gal
